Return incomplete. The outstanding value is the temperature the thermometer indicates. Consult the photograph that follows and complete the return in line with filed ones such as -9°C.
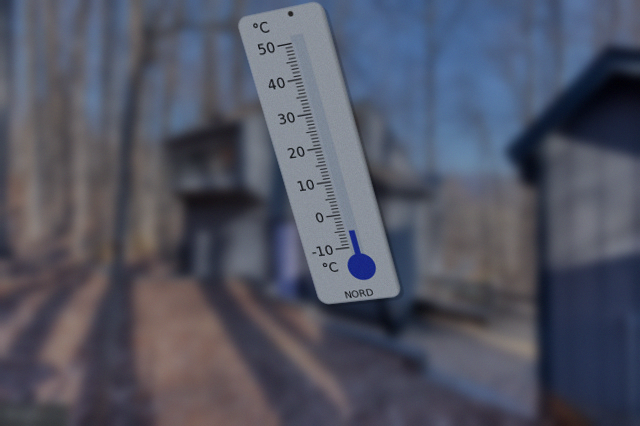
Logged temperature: -5°C
